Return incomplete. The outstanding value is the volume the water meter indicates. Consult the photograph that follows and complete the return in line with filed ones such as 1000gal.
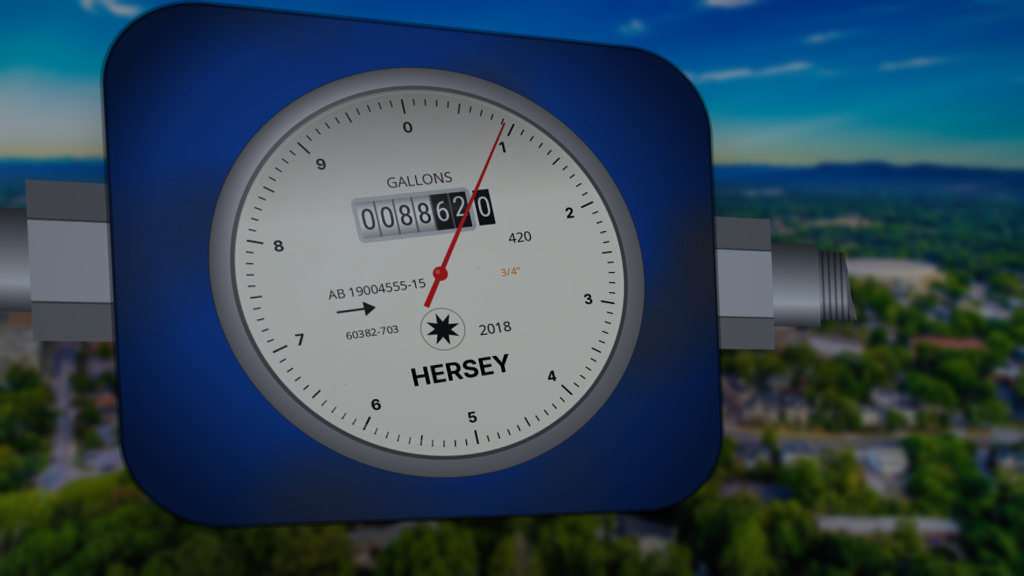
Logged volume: 88620.9gal
